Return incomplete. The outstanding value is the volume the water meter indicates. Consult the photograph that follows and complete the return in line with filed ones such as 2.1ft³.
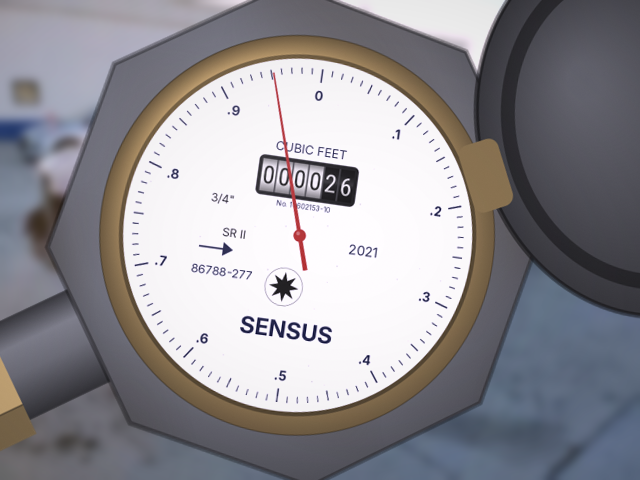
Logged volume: 25.95ft³
